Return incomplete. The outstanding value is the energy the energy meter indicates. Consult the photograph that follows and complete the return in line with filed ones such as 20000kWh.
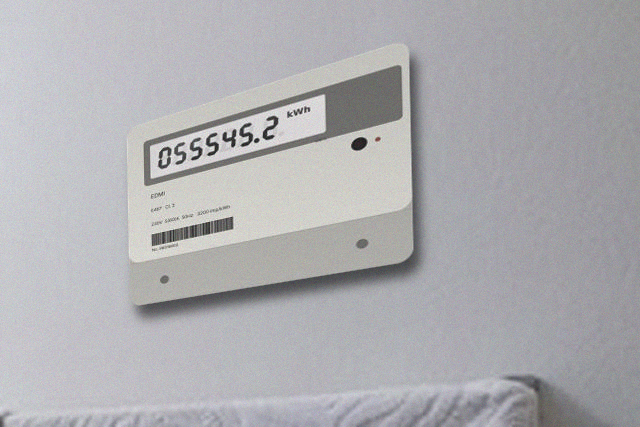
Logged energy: 55545.2kWh
